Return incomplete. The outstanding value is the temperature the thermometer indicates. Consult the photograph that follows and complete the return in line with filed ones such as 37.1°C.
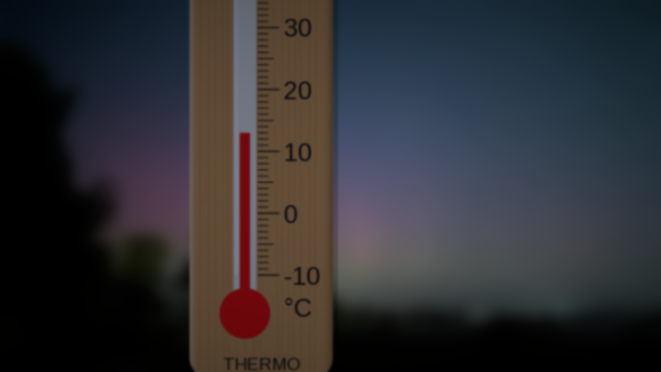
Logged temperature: 13°C
